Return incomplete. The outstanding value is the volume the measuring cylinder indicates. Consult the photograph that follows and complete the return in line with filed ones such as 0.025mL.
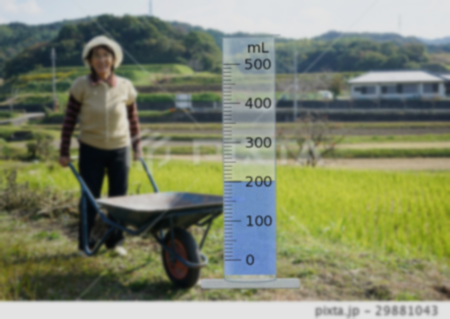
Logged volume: 200mL
